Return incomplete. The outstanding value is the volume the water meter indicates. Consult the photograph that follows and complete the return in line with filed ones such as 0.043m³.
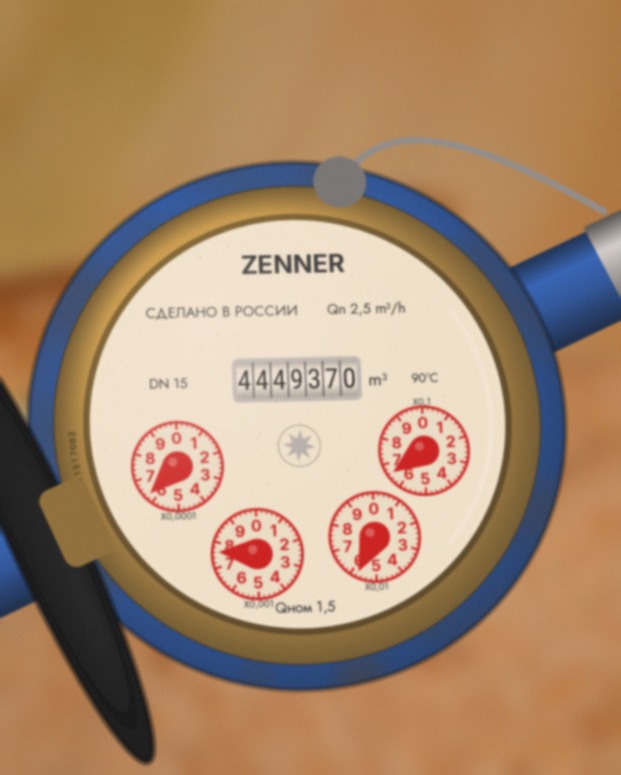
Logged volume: 4449370.6576m³
